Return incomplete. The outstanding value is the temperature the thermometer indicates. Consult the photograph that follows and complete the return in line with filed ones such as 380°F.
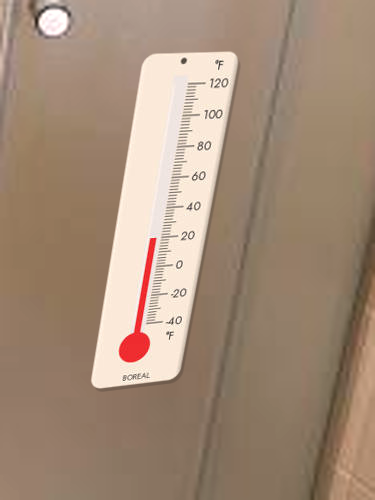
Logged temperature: 20°F
